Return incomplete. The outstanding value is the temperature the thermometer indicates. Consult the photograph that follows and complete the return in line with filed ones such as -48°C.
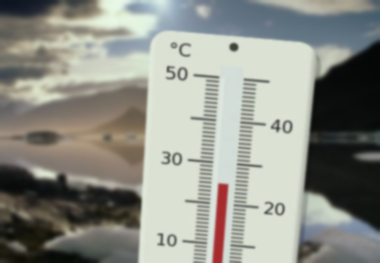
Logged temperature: 25°C
